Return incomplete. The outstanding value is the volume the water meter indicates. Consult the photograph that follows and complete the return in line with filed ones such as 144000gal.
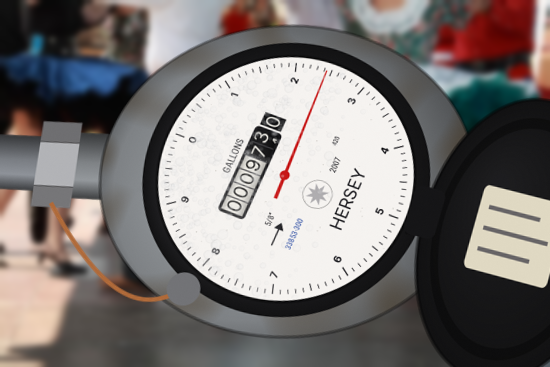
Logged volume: 9732.4gal
